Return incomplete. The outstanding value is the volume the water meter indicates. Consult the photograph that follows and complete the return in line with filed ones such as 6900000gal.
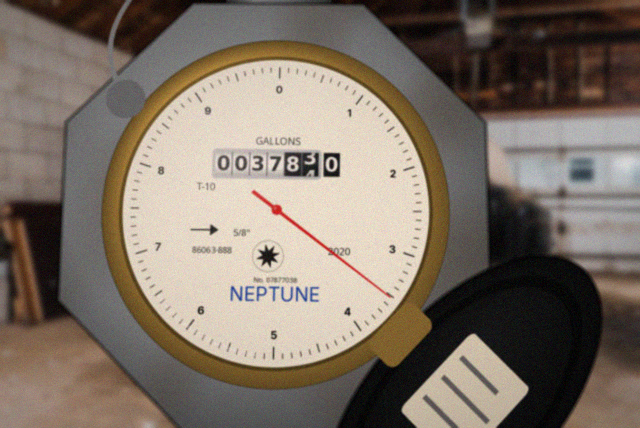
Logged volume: 37833.5gal
